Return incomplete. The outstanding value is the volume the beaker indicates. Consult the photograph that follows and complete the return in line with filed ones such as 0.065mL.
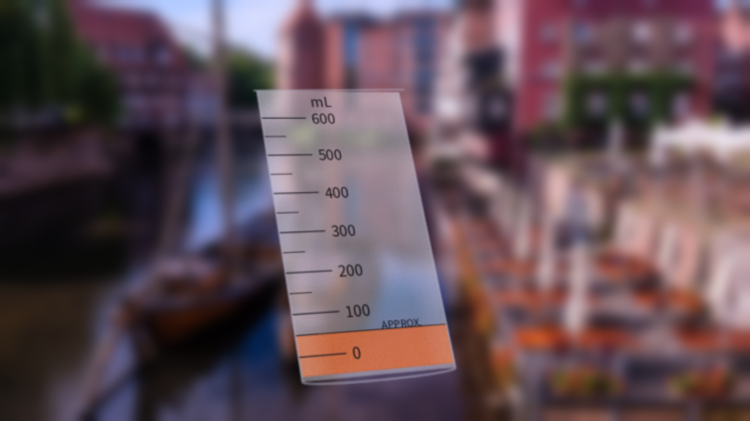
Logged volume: 50mL
